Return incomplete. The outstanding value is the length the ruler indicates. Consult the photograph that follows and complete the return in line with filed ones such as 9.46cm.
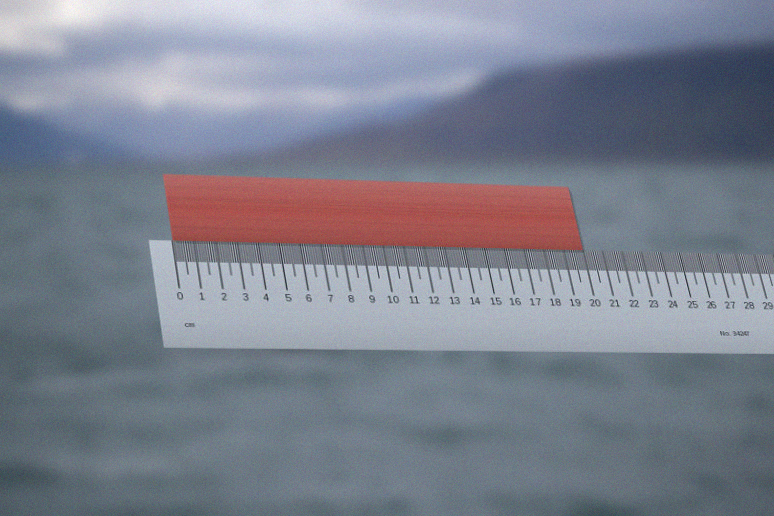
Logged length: 20cm
